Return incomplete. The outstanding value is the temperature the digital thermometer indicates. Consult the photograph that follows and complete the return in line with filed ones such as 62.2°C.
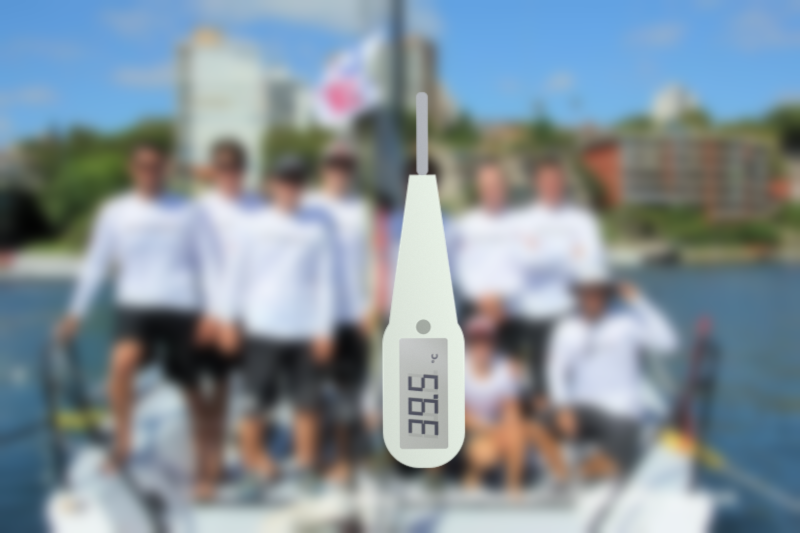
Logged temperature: 39.5°C
